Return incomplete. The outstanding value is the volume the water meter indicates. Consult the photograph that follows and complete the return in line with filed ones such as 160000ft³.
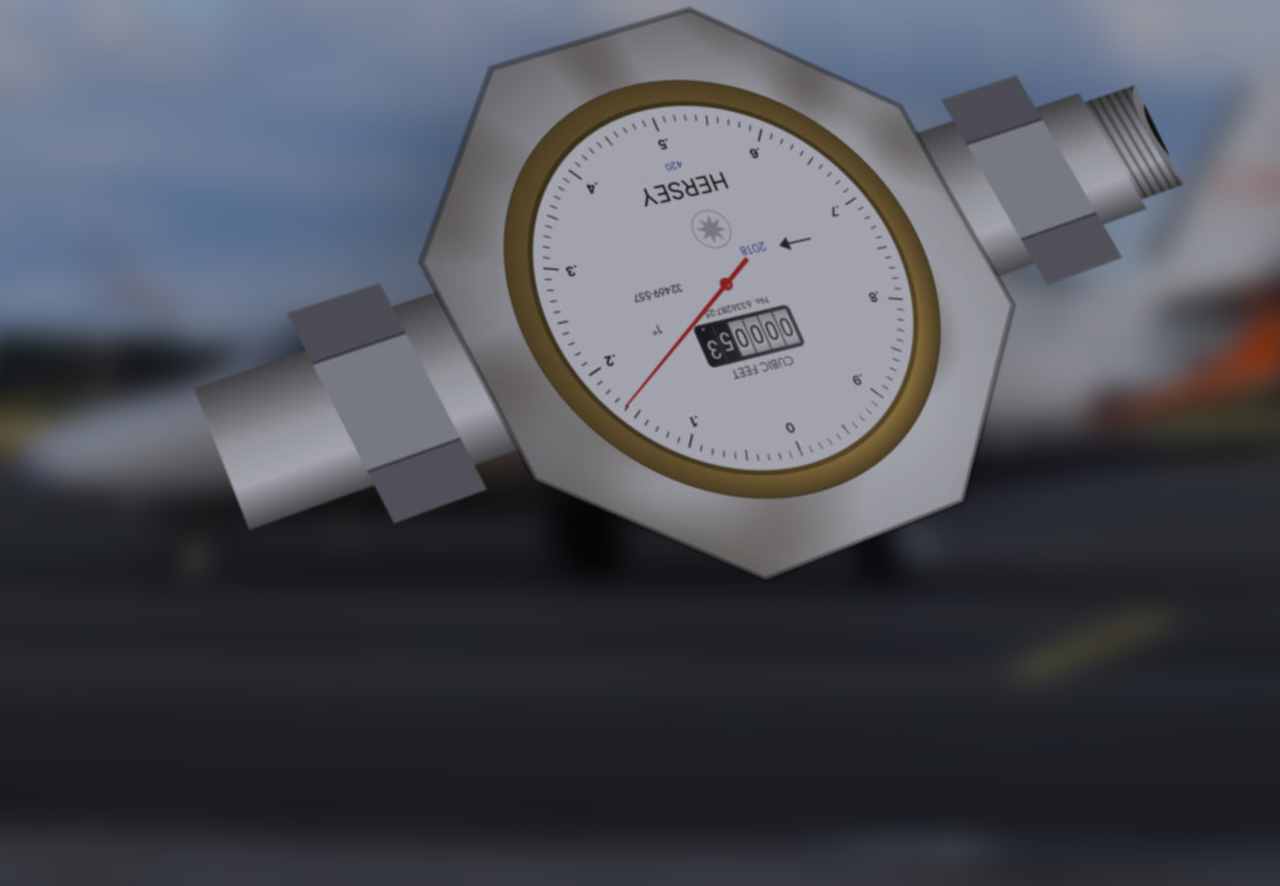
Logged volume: 53.16ft³
